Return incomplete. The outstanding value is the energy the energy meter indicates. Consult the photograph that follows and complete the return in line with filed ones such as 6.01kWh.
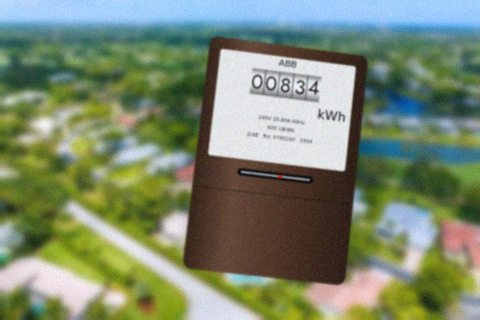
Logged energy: 834kWh
